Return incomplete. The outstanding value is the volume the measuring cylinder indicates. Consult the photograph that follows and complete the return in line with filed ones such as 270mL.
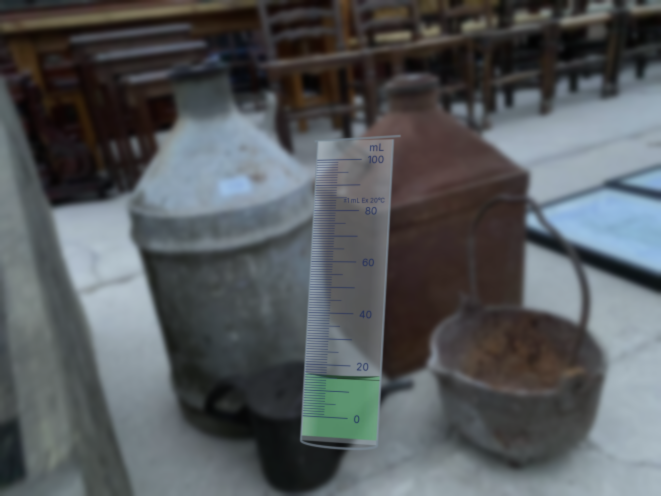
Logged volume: 15mL
